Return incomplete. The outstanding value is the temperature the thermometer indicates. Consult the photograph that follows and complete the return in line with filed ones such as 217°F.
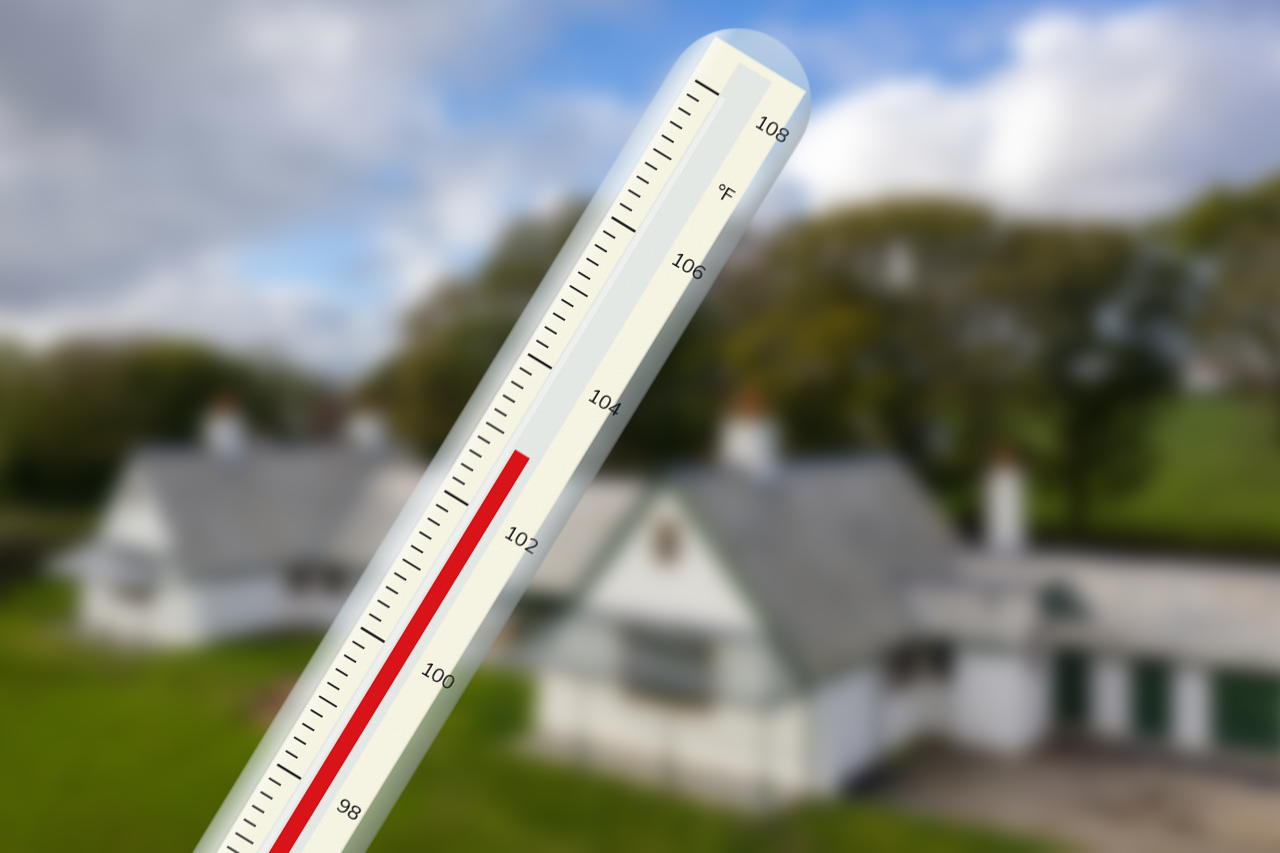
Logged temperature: 102.9°F
